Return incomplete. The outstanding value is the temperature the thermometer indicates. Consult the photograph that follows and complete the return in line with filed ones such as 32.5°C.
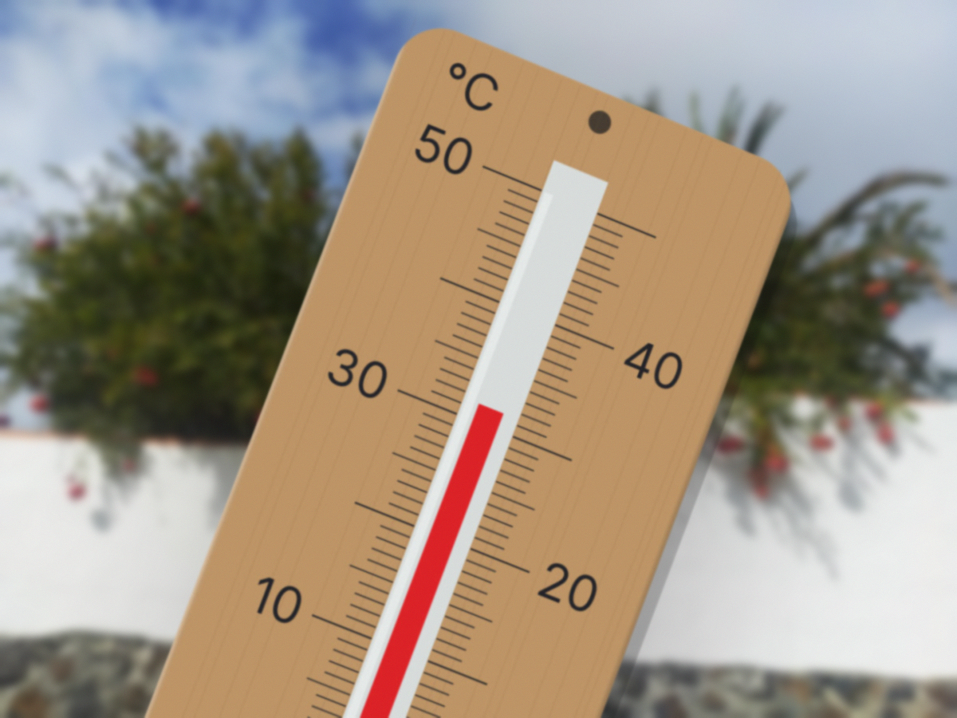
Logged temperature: 31.5°C
